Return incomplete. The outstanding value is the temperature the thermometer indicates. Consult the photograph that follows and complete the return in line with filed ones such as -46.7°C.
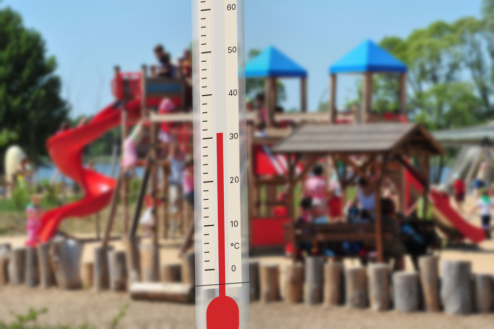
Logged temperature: 31°C
